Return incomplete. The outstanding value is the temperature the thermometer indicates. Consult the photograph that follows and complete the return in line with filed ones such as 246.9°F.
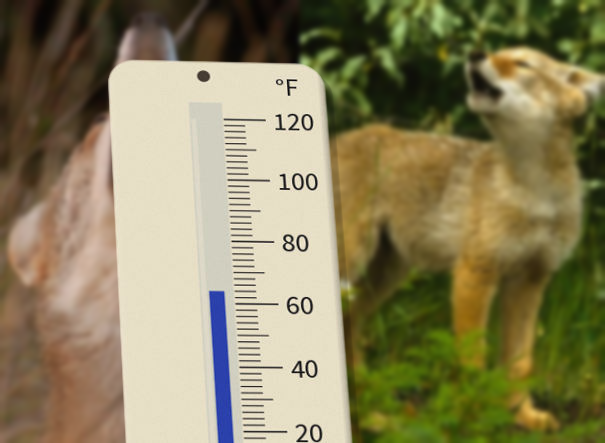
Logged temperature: 64°F
